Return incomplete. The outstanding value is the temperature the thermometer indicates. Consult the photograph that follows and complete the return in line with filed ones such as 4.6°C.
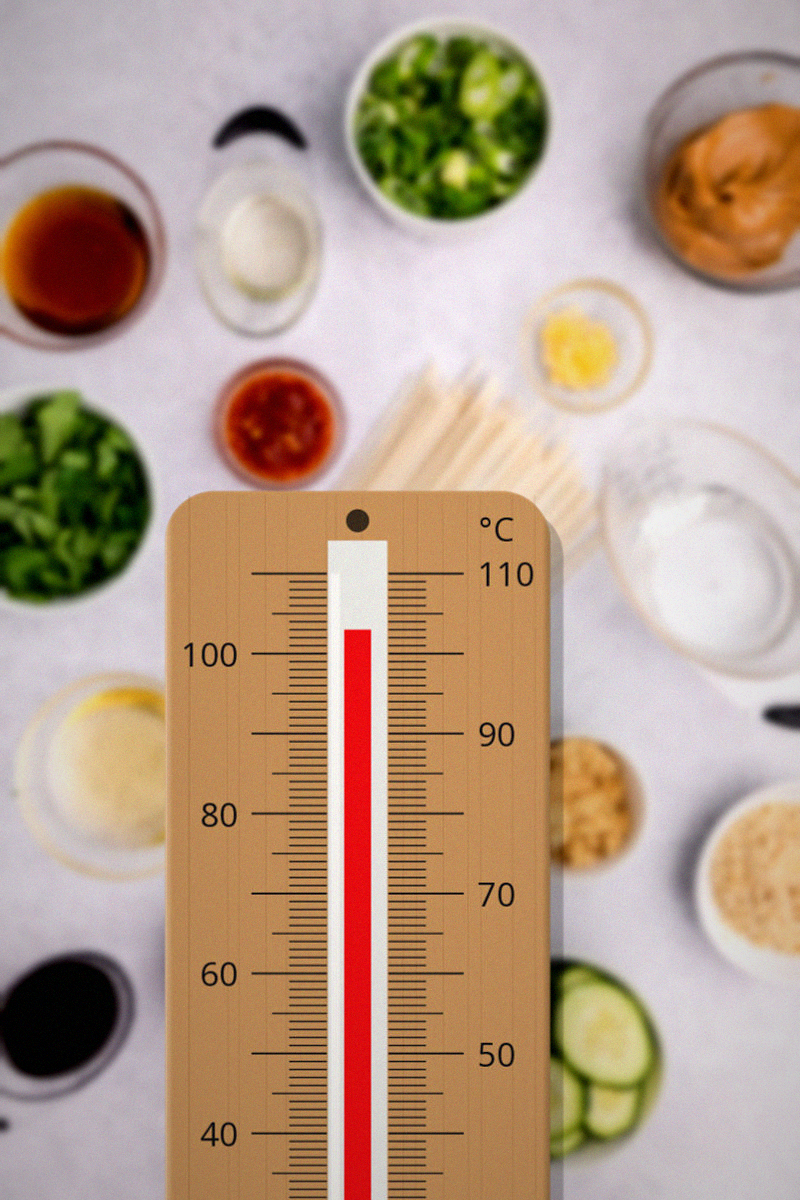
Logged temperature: 103°C
